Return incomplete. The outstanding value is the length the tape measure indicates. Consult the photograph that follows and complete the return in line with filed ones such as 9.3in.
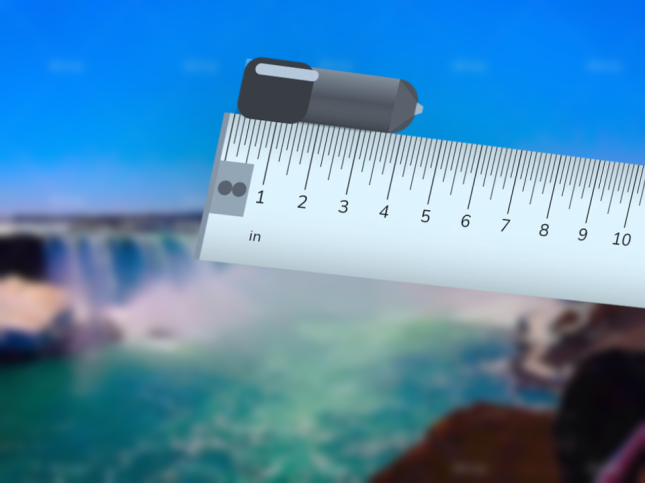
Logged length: 4.375in
